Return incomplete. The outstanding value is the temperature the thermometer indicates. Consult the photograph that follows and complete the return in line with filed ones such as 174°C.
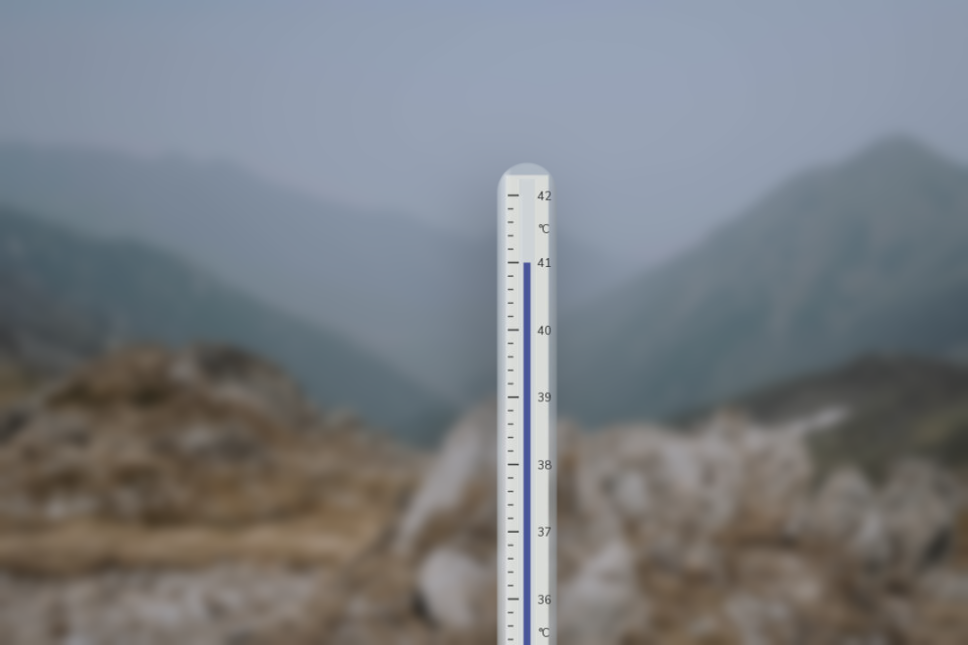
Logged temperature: 41°C
